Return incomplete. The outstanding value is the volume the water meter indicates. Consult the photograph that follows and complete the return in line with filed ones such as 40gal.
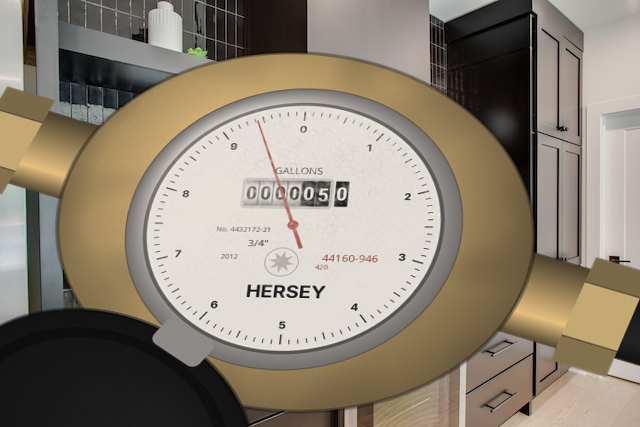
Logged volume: 49.4gal
